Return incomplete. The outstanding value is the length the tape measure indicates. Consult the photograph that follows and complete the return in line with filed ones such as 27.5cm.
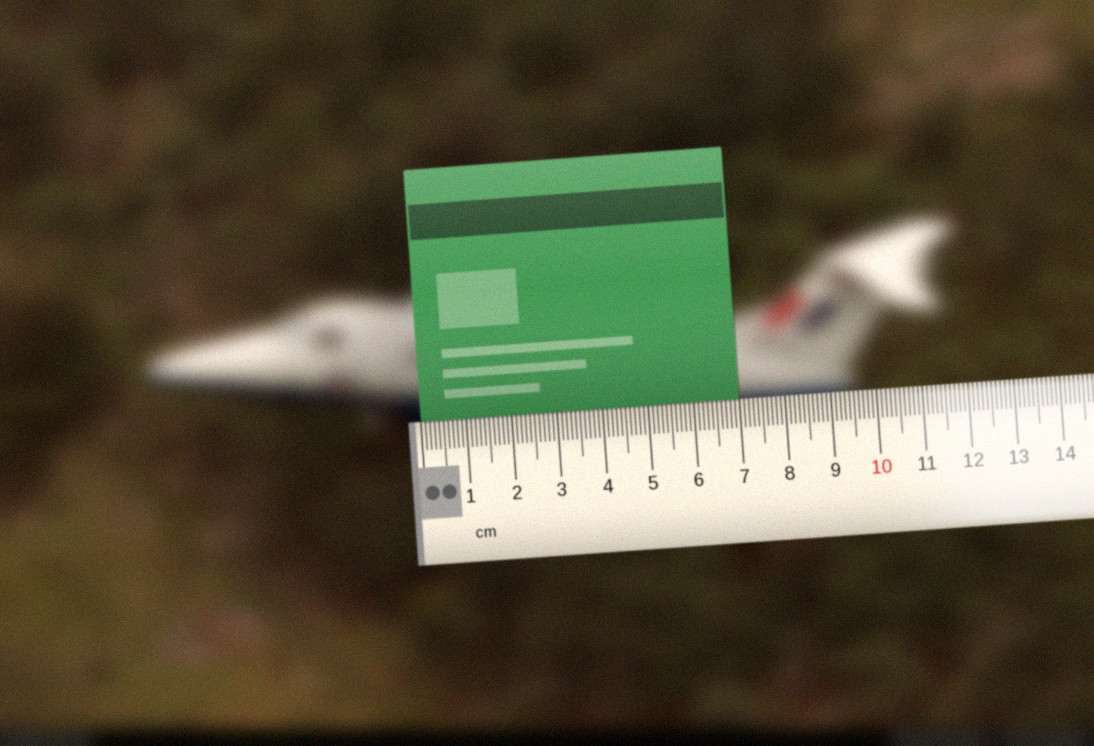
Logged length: 7cm
